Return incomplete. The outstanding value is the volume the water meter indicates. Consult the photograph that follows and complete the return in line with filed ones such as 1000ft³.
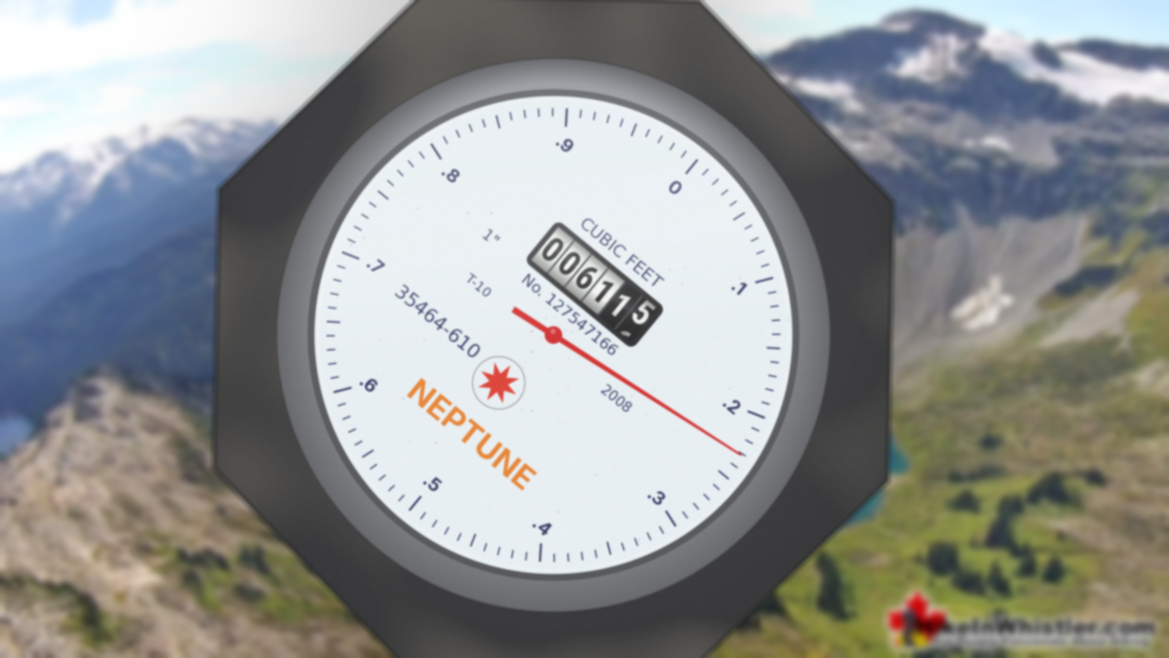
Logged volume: 6115.23ft³
